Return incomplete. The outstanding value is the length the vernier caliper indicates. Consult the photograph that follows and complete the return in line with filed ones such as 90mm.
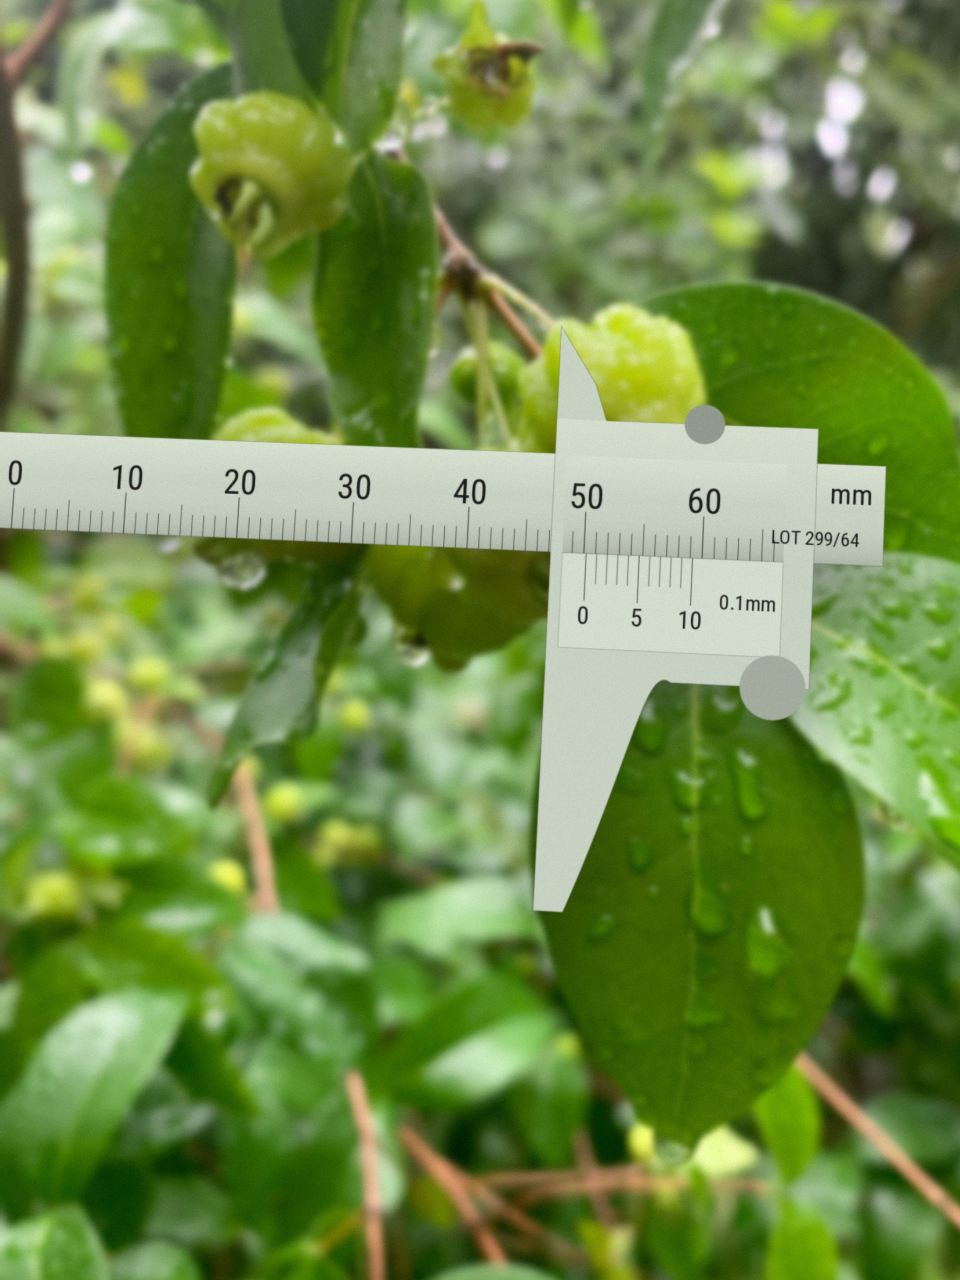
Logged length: 50.2mm
